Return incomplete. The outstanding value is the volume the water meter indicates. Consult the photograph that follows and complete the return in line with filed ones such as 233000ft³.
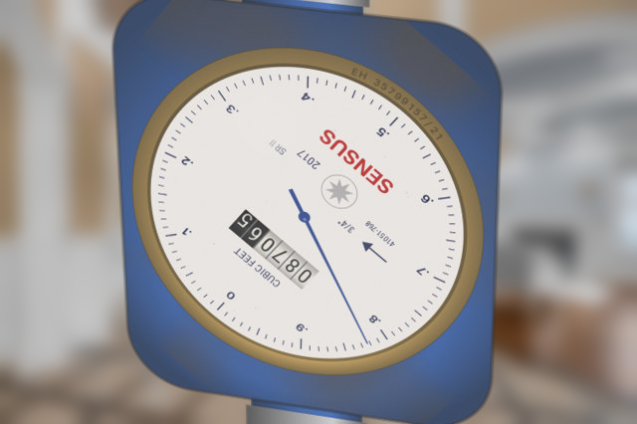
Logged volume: 87064.82ft³
